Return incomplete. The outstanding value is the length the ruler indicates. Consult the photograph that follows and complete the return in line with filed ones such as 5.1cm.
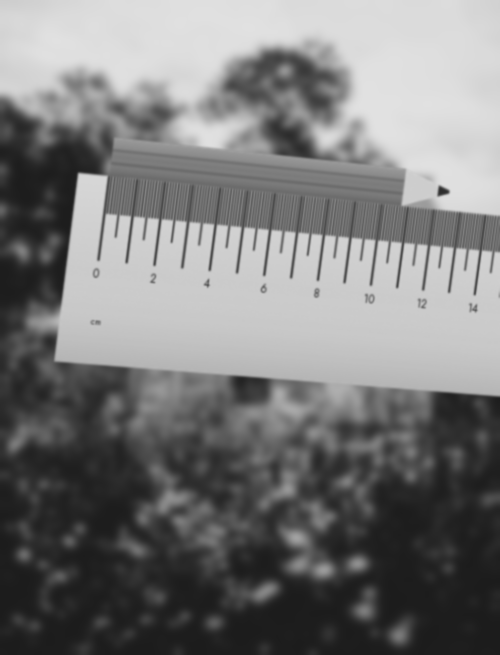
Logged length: 12.5cm
